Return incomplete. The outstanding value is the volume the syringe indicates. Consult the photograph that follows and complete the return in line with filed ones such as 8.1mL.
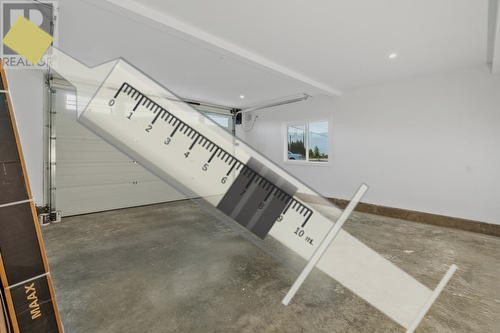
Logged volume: 6.4mL
